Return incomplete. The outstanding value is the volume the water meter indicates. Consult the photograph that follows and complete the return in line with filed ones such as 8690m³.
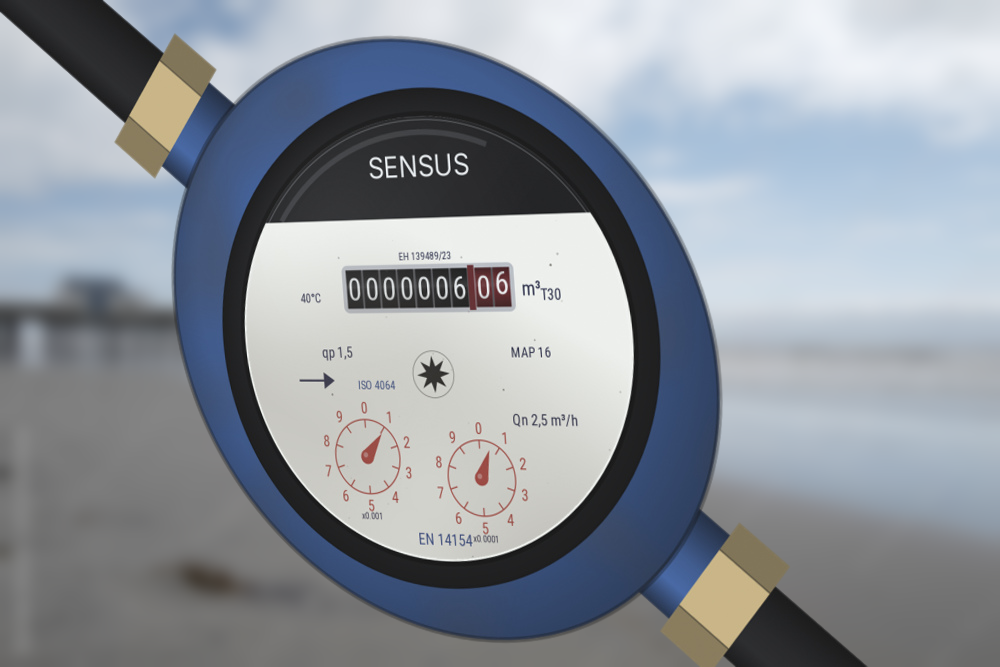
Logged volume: 6.0610m³
